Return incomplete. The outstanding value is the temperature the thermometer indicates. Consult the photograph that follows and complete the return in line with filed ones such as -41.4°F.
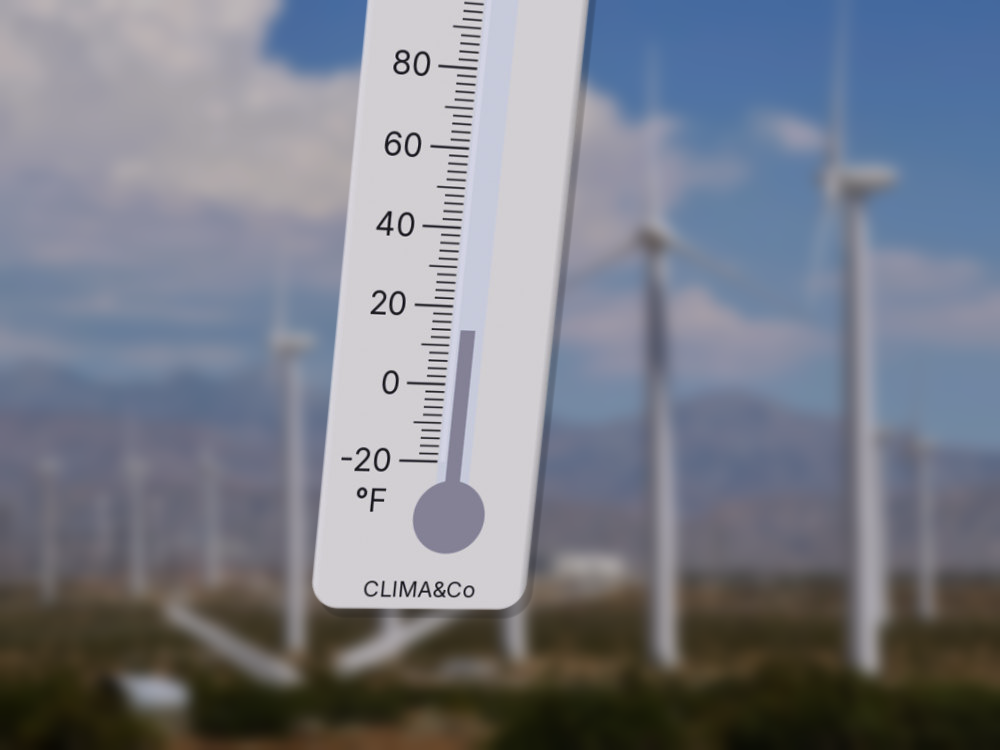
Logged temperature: 14°F
